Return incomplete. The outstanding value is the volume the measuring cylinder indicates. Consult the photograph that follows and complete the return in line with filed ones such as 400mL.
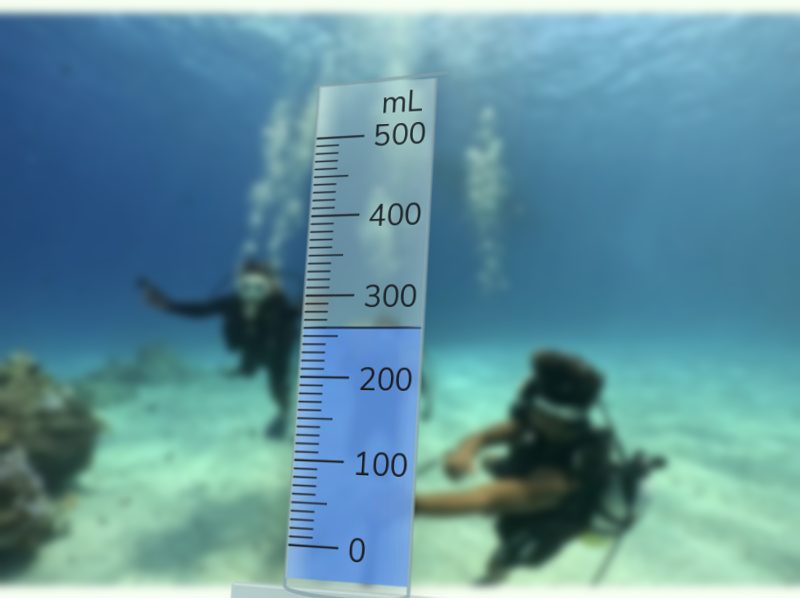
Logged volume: 260mL
